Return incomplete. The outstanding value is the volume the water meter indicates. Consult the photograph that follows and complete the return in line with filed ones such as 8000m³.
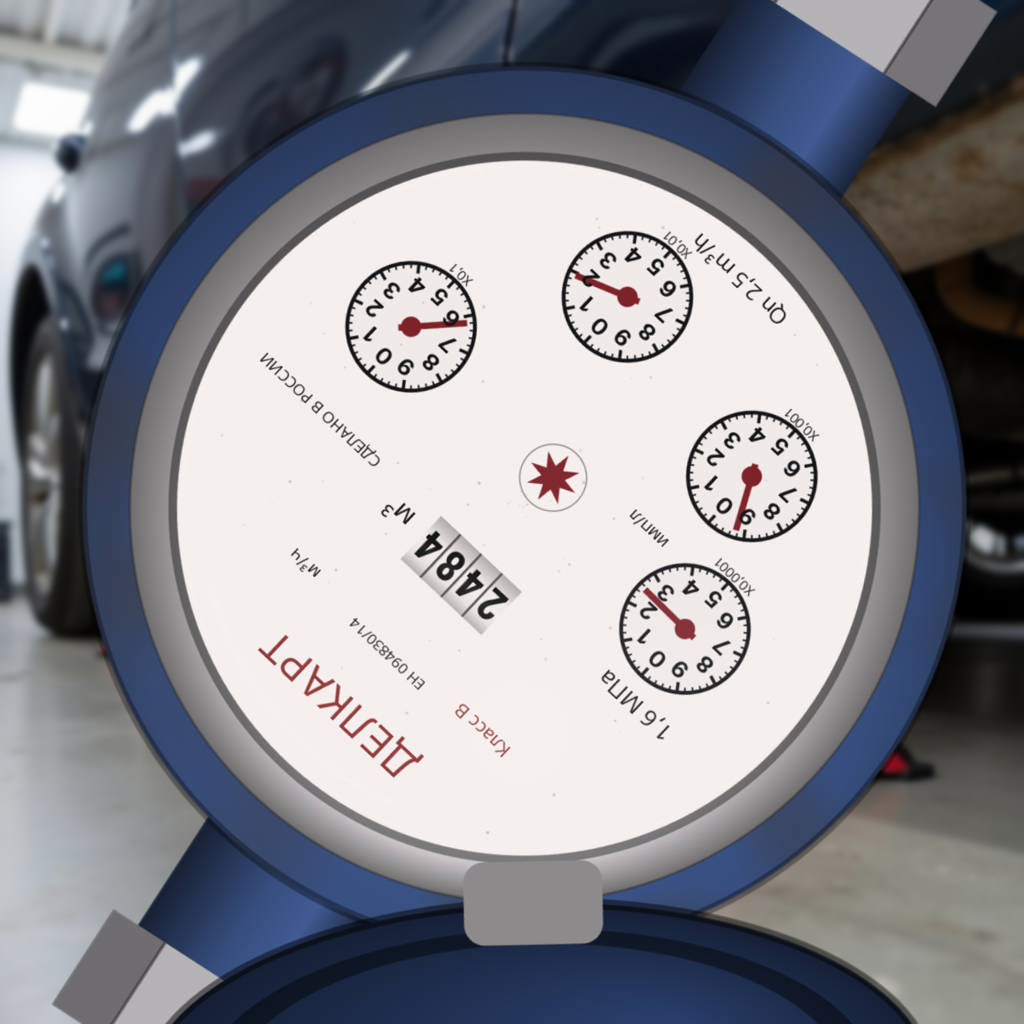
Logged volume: 2484.6192m³
